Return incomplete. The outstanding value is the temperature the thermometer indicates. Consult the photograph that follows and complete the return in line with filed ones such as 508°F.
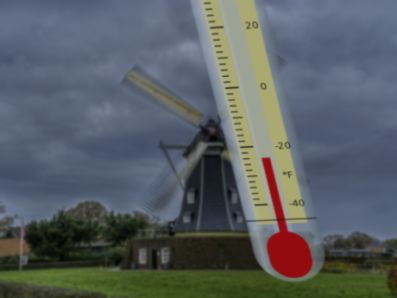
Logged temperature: -24°F
